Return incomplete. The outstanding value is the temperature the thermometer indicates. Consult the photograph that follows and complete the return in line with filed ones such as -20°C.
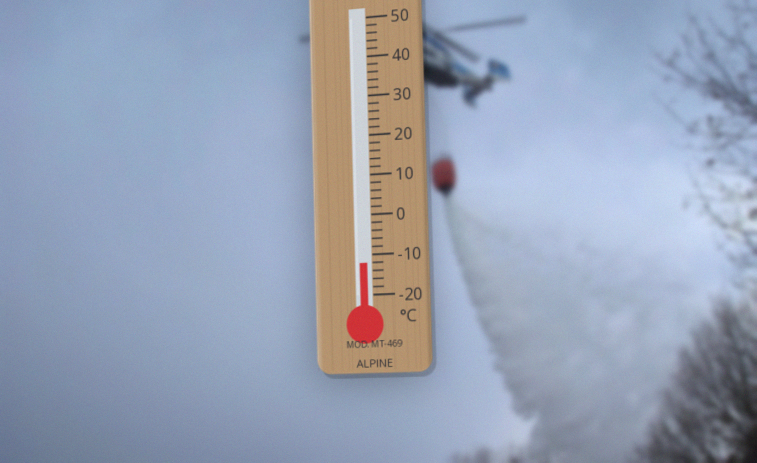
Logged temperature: -12°C
